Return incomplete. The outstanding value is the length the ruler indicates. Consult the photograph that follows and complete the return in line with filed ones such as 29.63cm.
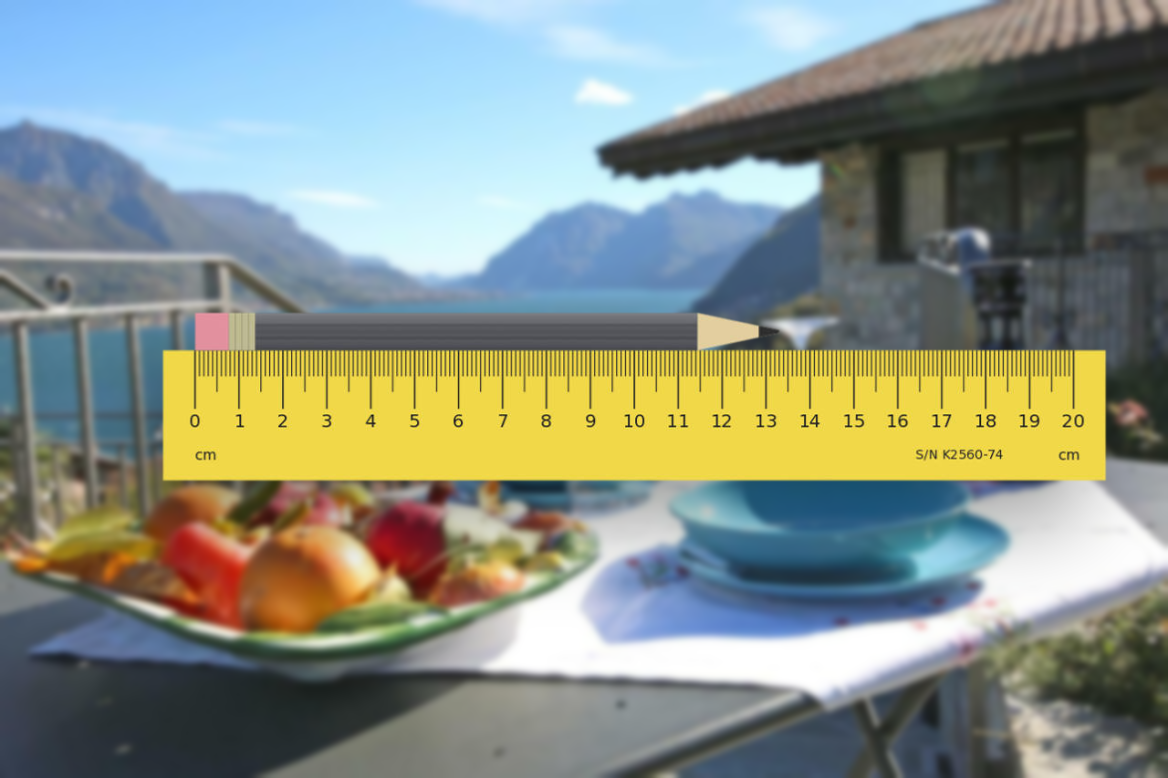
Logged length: 13.3cm
